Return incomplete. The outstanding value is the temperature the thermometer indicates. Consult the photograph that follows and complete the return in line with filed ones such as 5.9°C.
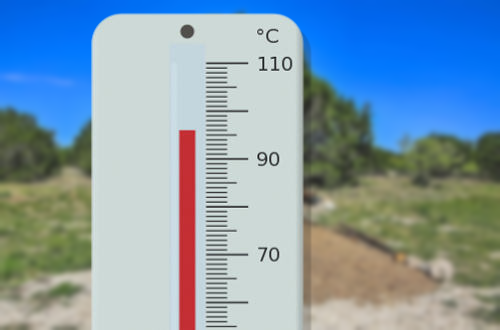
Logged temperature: 96°C
